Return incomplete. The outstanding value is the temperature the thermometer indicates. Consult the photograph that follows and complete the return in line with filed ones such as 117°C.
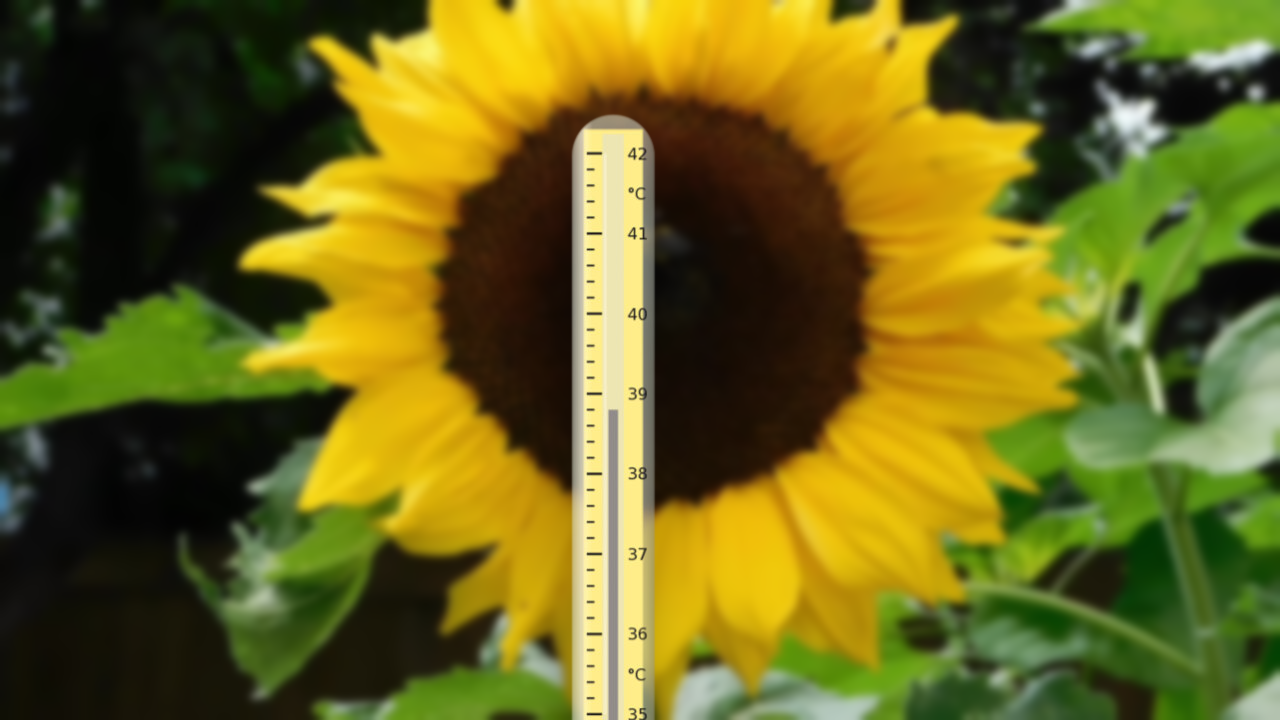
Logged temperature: 38.8°C
